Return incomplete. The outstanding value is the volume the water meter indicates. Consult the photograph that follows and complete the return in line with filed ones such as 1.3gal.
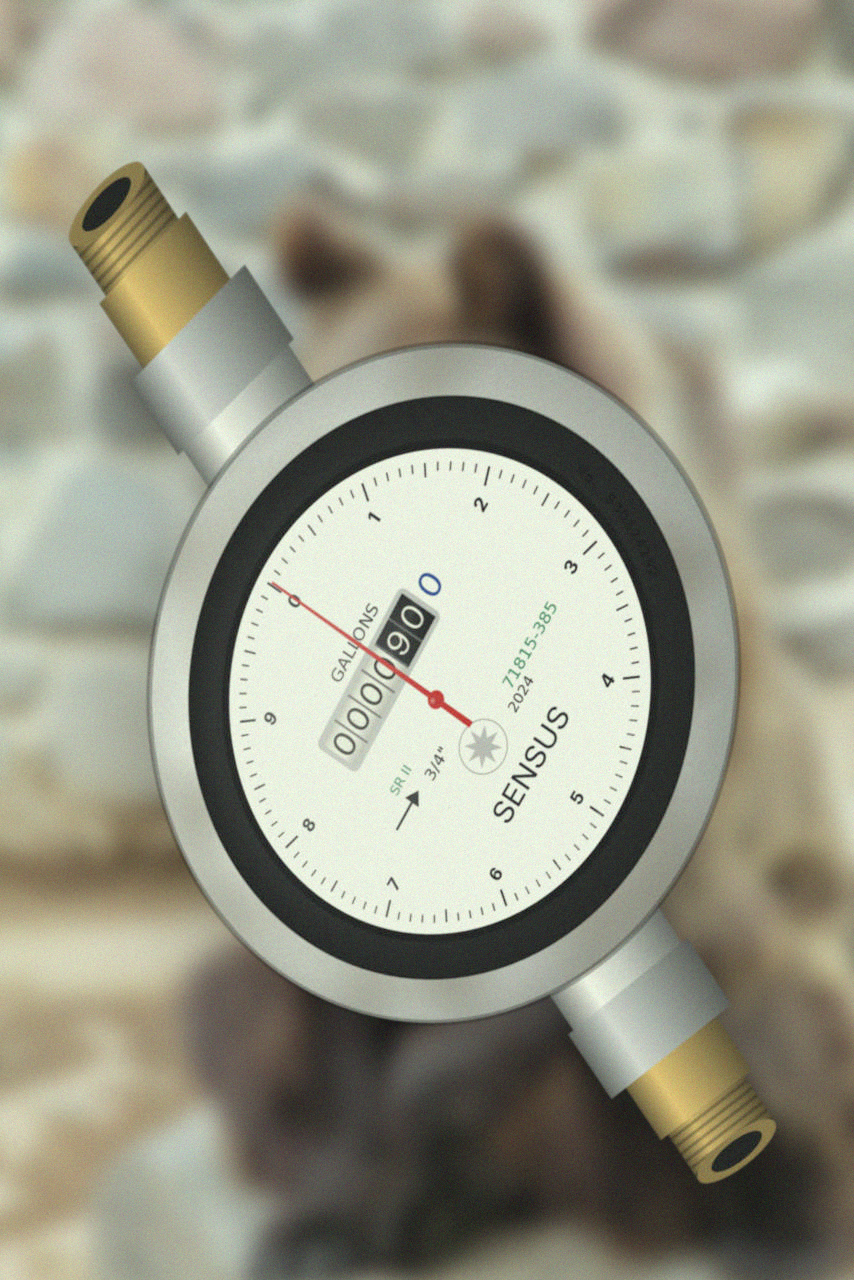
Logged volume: 900.0gal
